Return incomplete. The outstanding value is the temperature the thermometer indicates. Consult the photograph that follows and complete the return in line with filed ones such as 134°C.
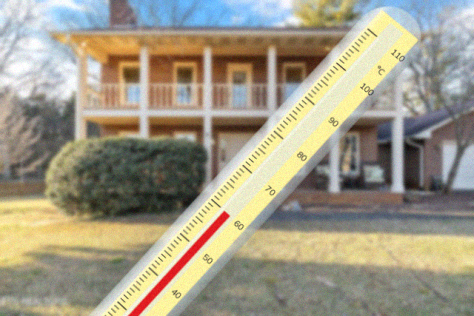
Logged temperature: 60°C
